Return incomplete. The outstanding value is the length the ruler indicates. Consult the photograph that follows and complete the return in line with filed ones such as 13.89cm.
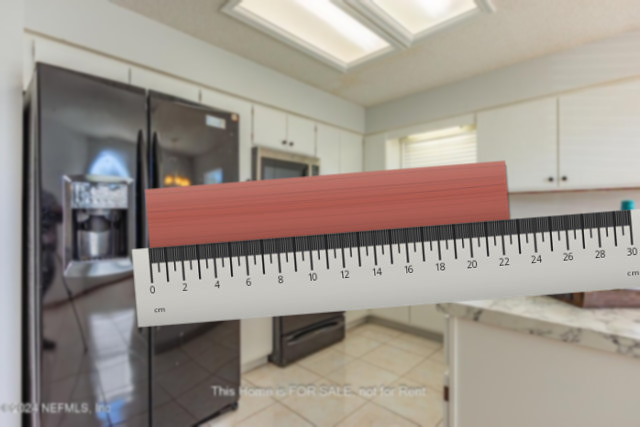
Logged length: 22.5cm
